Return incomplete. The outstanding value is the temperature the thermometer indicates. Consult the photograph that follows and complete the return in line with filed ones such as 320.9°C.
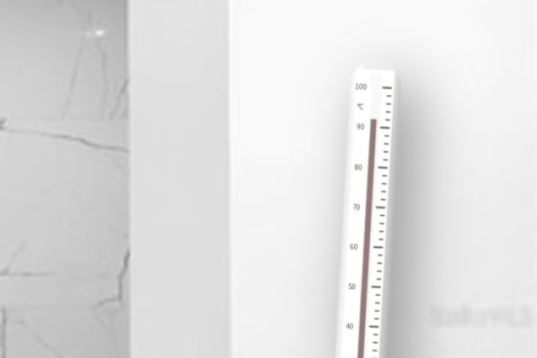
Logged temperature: 92°C
